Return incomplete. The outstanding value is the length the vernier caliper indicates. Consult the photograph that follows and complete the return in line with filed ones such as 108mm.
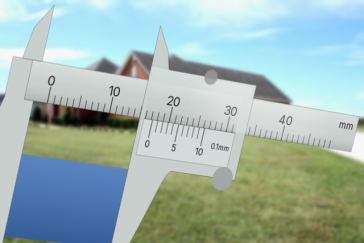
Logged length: 17.2mm
